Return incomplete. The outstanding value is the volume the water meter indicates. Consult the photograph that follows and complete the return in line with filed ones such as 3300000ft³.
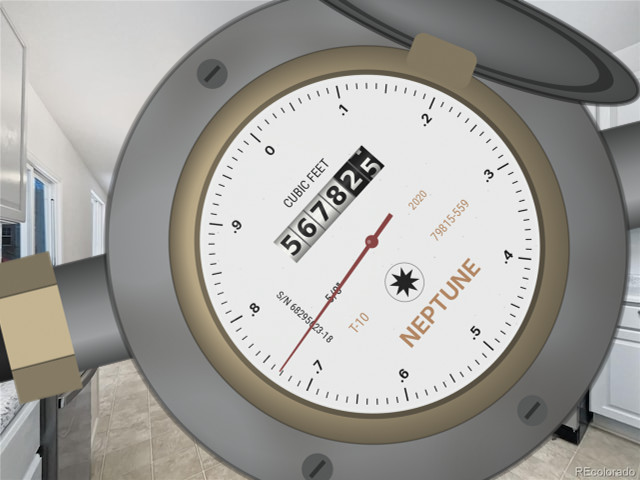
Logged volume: 567824.73ft³
